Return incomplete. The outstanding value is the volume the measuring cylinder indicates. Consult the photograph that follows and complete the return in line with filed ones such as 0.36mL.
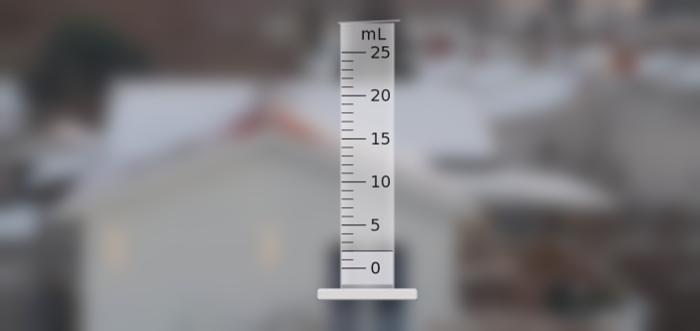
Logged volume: 2mL
